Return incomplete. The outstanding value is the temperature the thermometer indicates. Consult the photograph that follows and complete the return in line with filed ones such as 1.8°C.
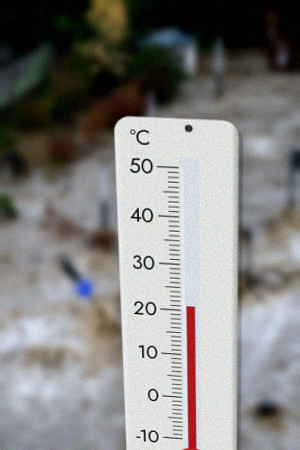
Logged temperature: 21°C
